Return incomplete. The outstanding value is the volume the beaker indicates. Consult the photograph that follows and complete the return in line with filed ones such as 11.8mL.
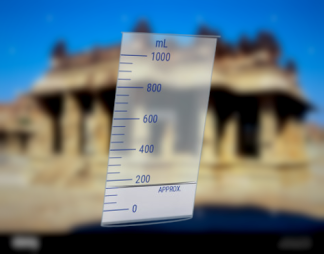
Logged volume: 150mL
